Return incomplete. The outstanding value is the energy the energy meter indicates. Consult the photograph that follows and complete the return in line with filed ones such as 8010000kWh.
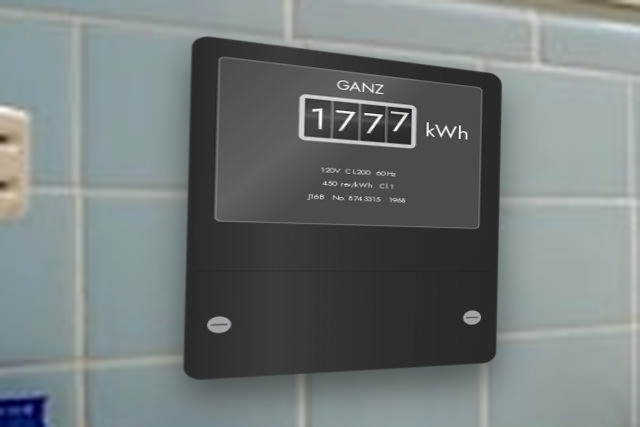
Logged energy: 1777kWh
